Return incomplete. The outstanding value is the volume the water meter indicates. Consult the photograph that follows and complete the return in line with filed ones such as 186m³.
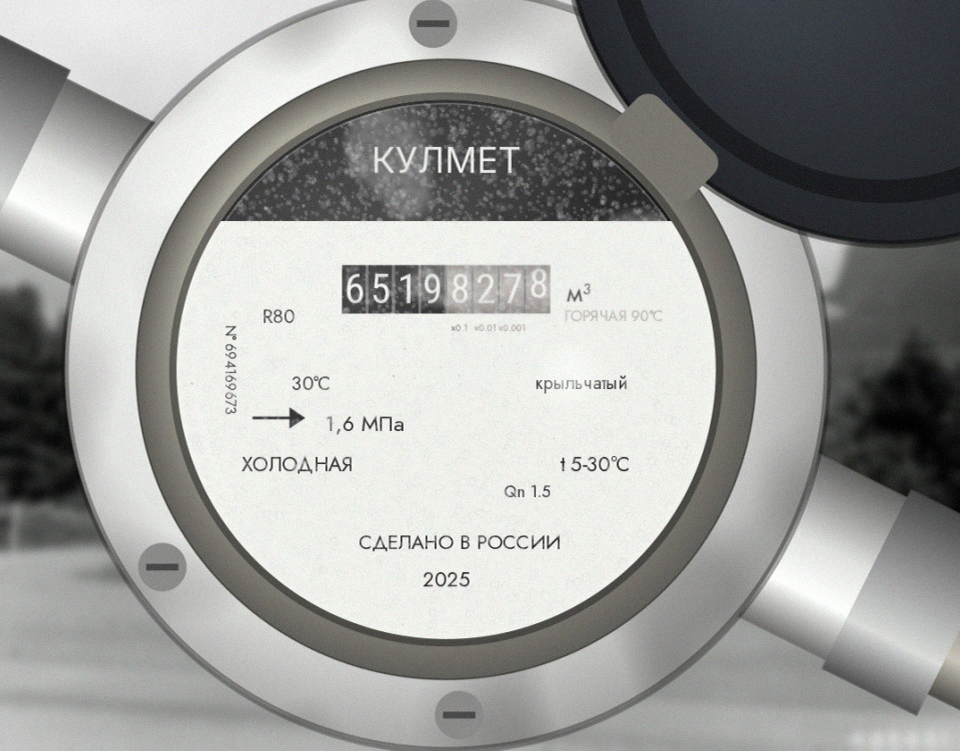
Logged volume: 6519.8278m³
